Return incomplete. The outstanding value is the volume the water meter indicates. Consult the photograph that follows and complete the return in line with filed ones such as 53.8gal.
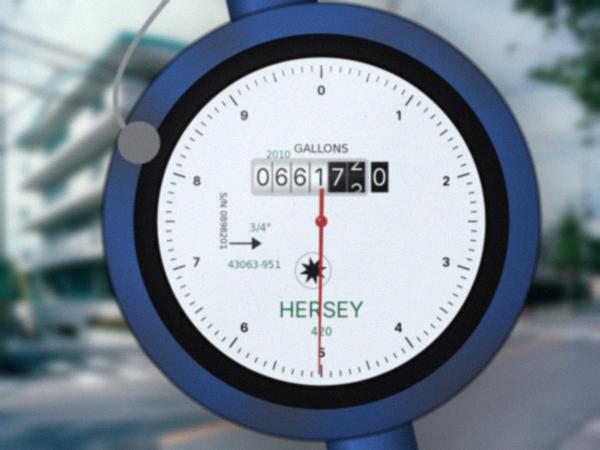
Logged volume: 661725.0gal
